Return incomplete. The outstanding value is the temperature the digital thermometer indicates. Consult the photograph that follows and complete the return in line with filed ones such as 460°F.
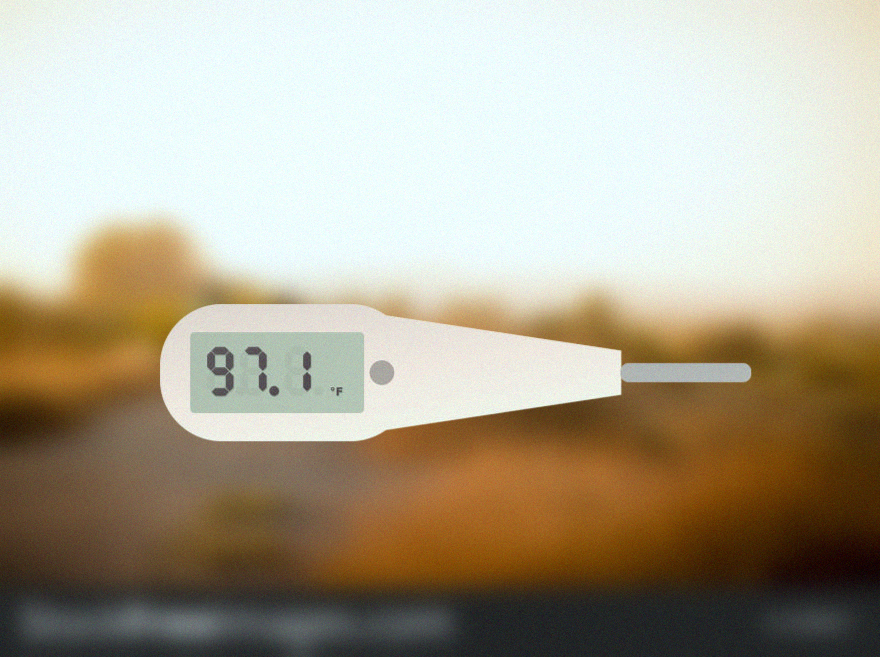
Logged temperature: 97.1°F
